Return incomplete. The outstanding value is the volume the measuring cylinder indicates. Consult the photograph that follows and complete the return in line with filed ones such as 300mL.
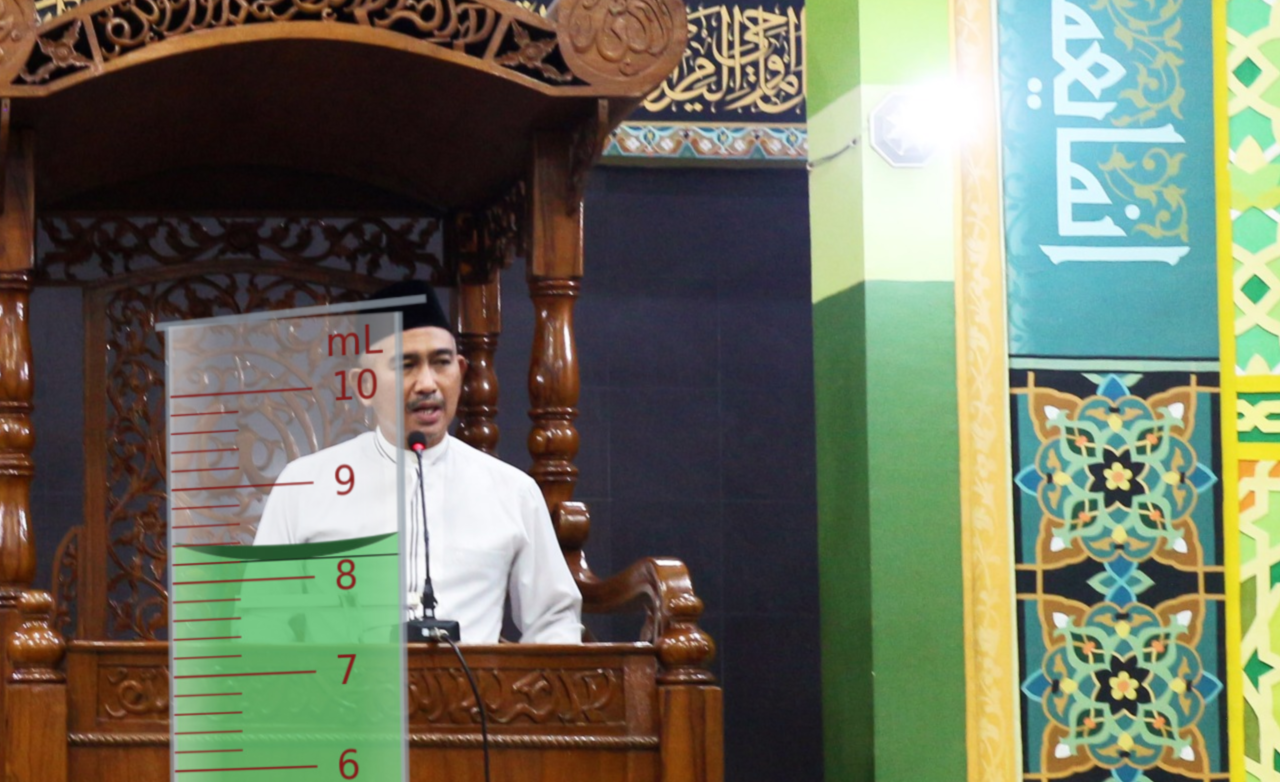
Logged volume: 8.2mL
